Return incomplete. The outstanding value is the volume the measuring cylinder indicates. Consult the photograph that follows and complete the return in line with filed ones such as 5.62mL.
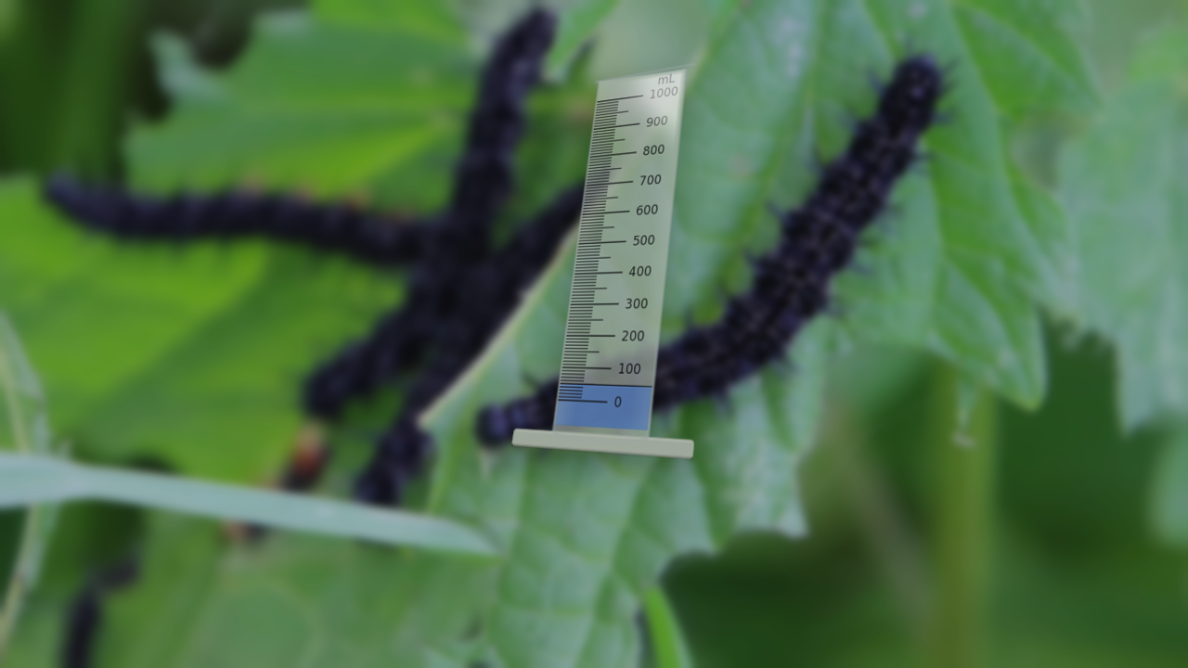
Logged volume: 50mL
